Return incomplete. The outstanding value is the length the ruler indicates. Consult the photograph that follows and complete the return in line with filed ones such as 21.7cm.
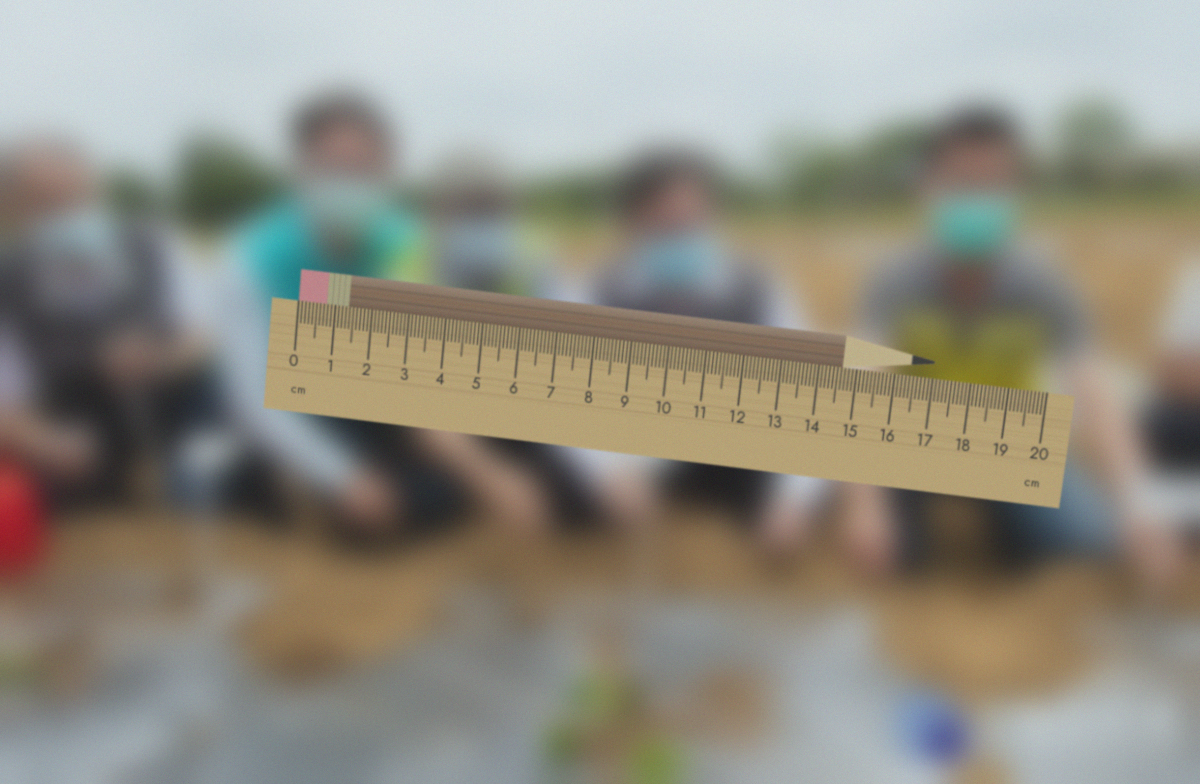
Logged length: 17cm
